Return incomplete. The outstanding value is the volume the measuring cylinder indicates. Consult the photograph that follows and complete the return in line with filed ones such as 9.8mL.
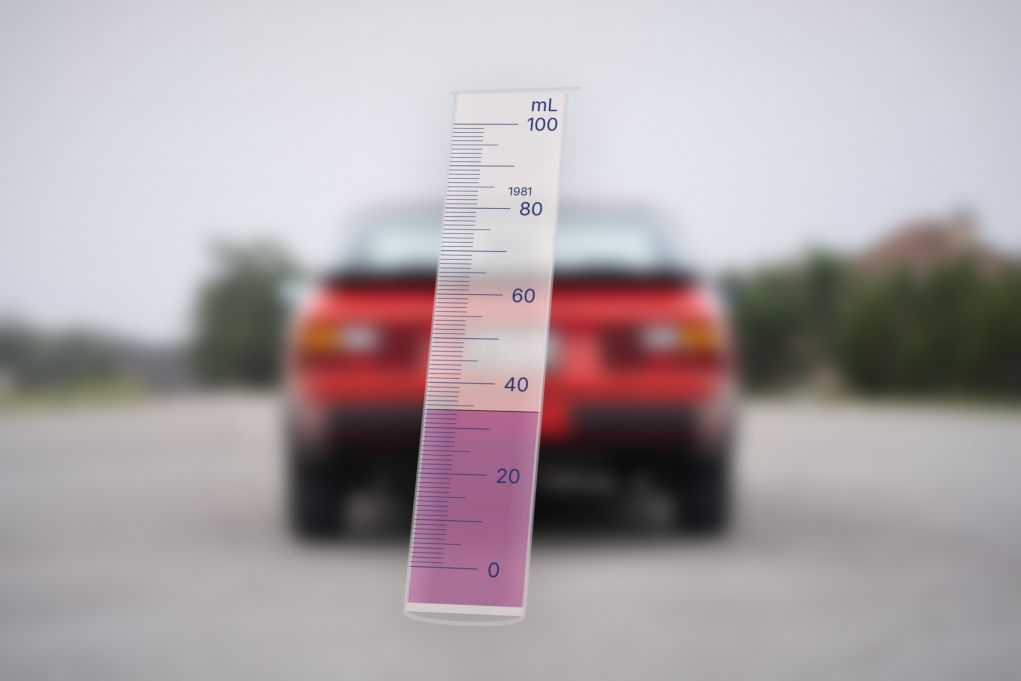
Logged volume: 34mL
